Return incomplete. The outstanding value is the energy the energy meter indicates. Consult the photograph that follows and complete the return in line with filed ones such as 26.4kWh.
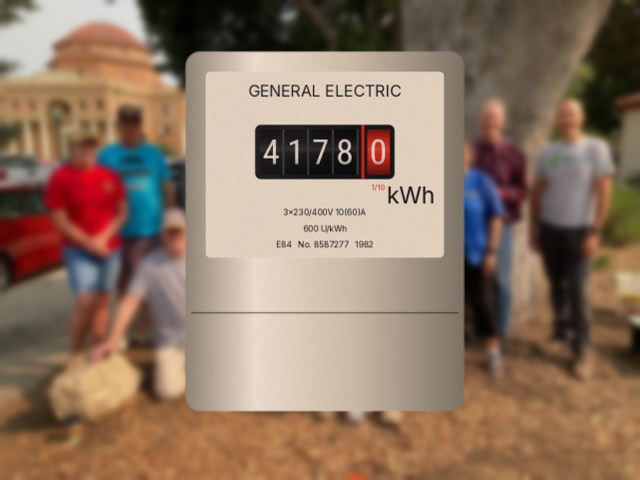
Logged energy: 4178.0kWh
